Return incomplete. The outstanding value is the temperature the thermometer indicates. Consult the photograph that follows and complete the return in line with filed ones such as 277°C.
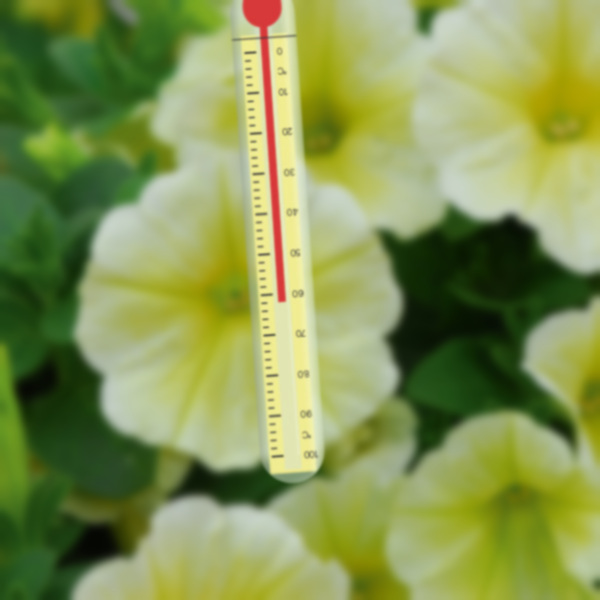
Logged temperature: 62°C
